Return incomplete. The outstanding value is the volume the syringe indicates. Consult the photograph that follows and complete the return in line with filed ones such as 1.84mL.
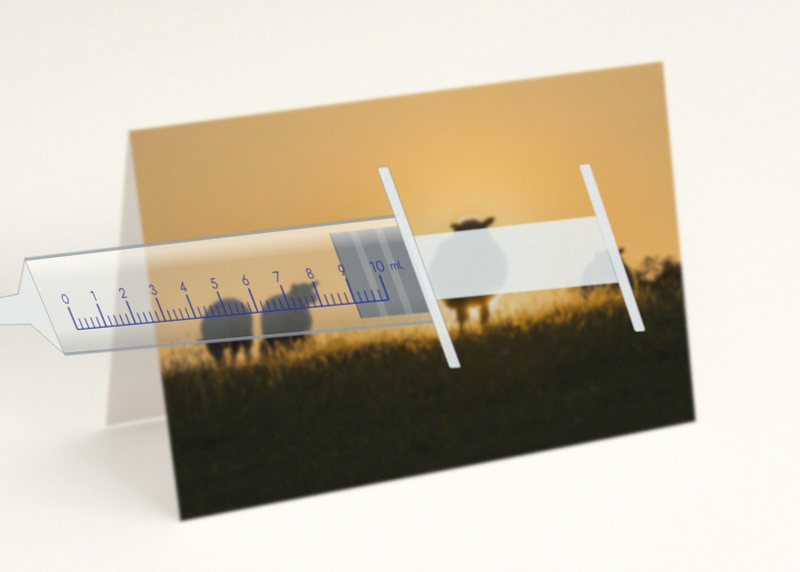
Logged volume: 9mL
